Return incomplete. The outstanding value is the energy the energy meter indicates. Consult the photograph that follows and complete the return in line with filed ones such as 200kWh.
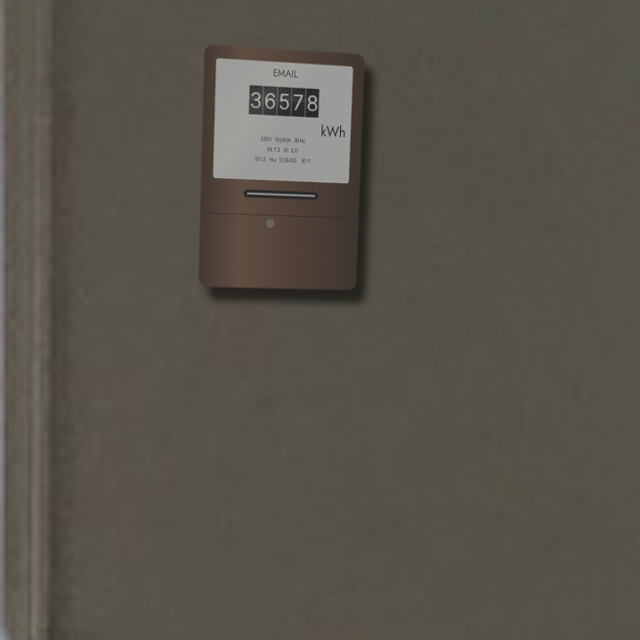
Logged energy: 36578kWh
